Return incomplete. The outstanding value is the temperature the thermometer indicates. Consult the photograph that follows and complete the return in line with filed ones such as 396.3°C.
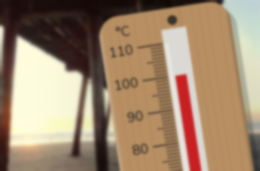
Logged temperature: 100°C
